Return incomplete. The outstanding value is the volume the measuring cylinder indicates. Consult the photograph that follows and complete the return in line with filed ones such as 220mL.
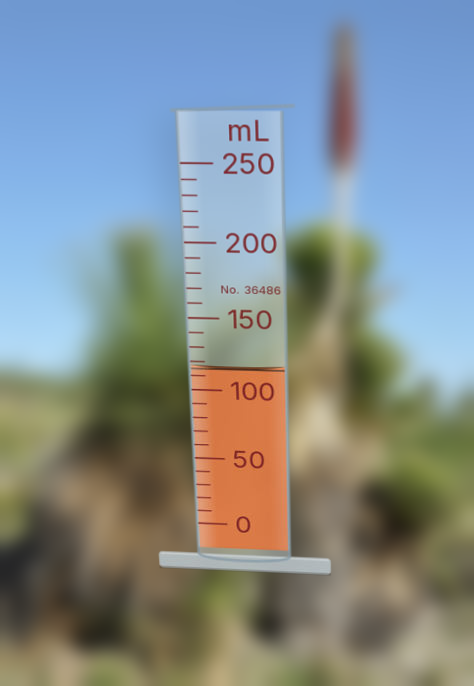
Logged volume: 115mL
